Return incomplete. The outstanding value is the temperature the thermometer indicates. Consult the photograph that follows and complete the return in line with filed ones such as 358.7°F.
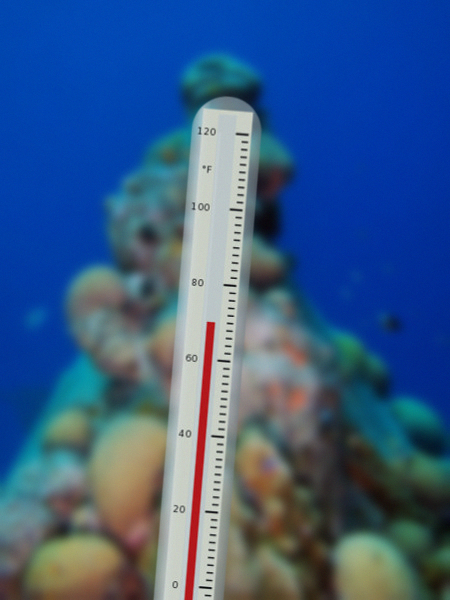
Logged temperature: 70°F
